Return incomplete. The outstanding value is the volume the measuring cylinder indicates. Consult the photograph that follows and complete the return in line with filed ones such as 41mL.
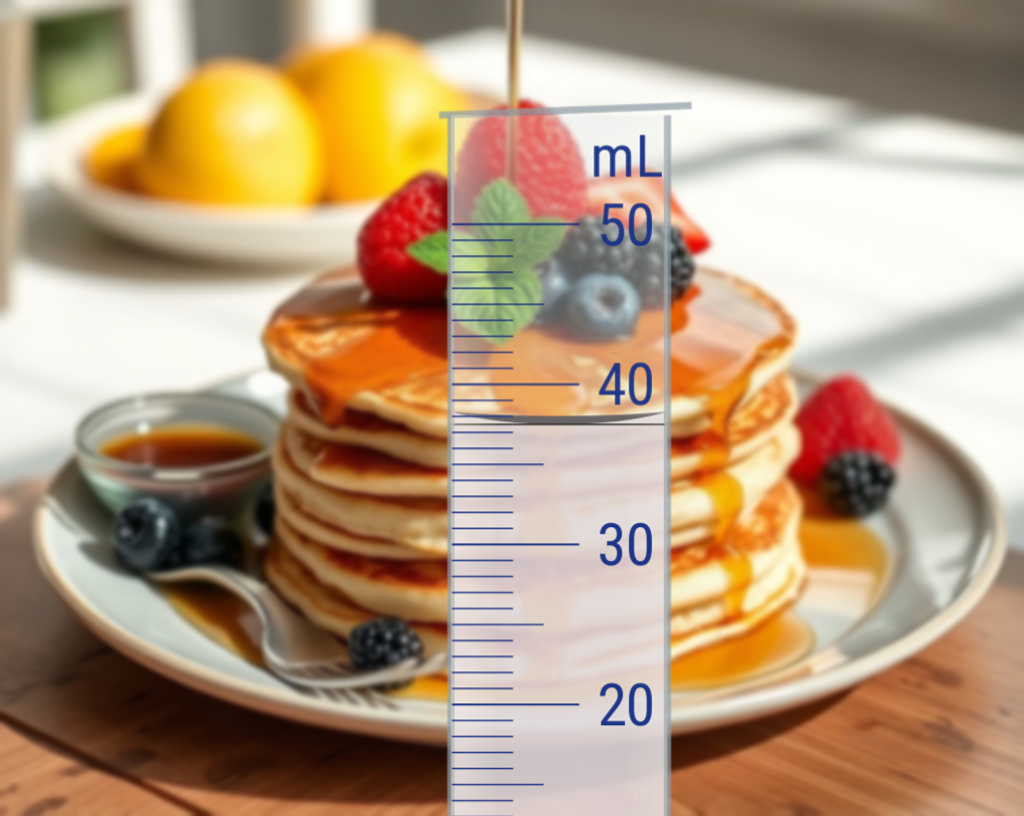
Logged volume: 37.5mL
